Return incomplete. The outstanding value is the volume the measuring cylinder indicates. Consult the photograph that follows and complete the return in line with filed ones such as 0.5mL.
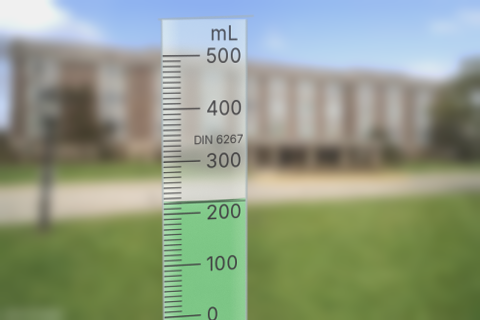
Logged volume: 220mL
